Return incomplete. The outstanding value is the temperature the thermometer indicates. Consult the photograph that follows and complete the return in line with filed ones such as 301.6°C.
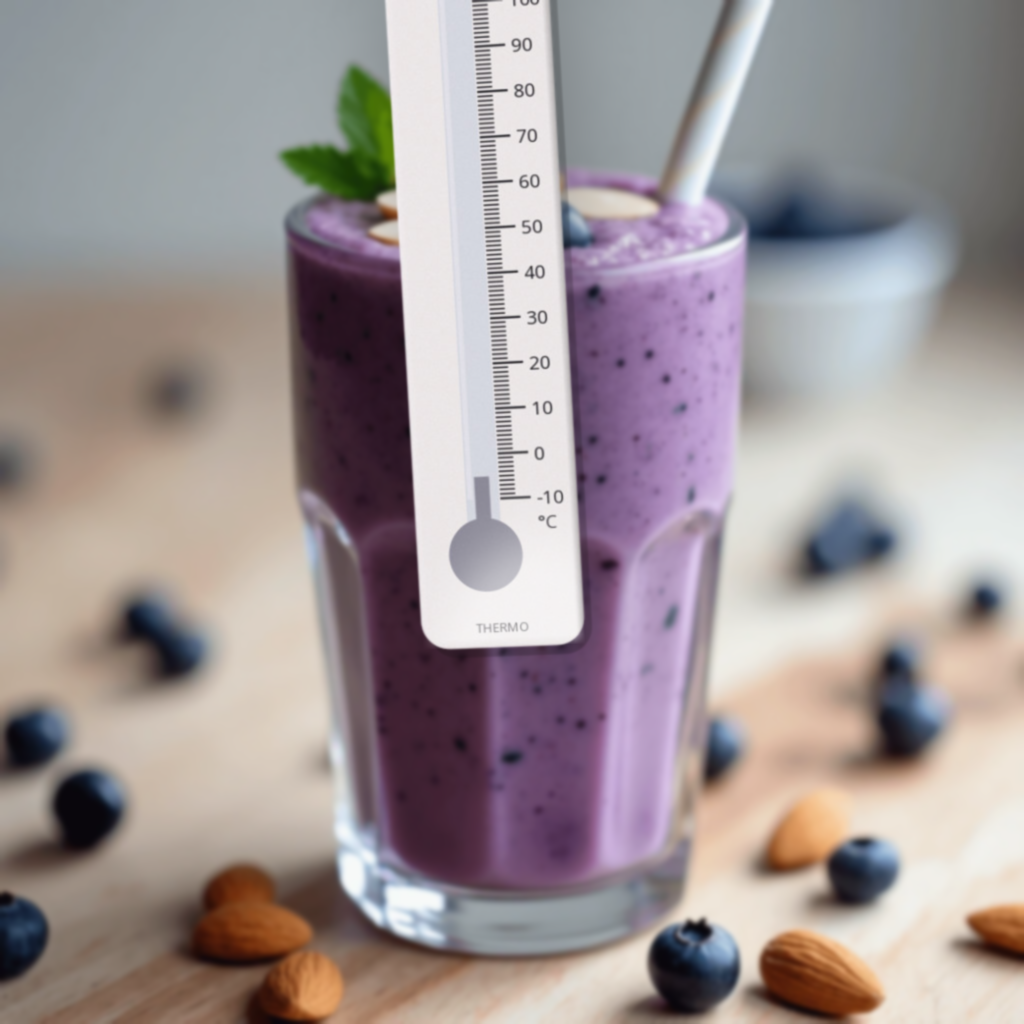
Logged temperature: -5°C
